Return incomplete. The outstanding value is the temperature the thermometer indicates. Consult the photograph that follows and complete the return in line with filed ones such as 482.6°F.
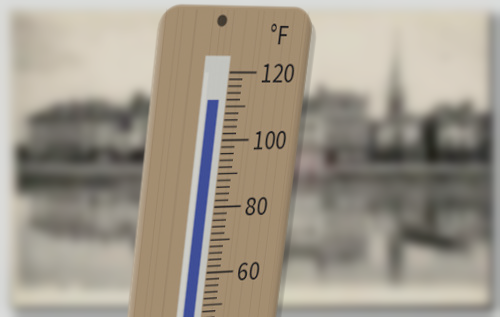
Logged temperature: 112°F
